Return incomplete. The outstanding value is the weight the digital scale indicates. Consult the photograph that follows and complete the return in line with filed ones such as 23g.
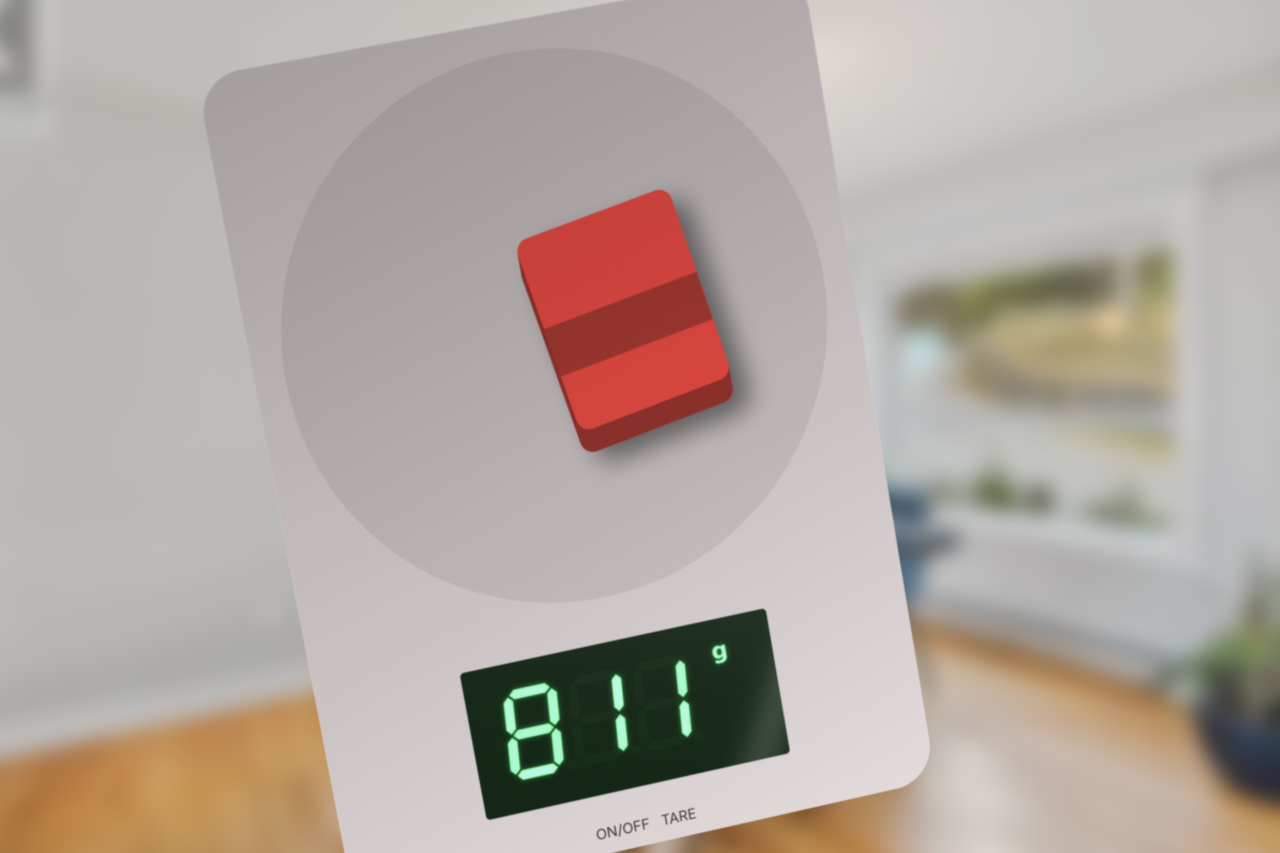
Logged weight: 811g
